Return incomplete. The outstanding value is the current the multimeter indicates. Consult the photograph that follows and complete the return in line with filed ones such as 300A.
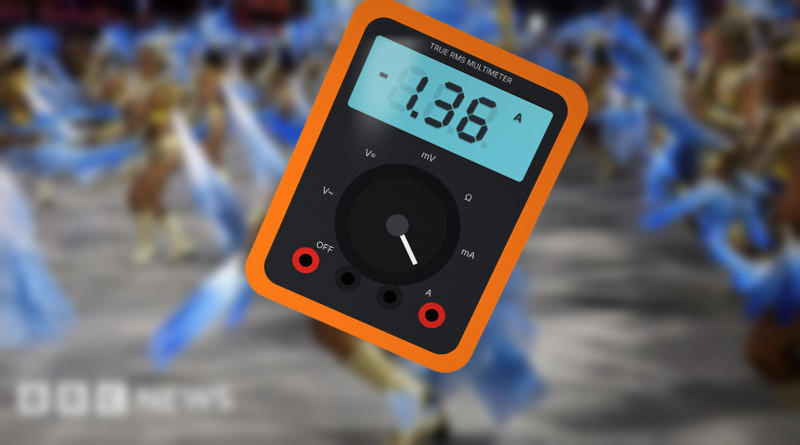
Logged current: -1.36A
